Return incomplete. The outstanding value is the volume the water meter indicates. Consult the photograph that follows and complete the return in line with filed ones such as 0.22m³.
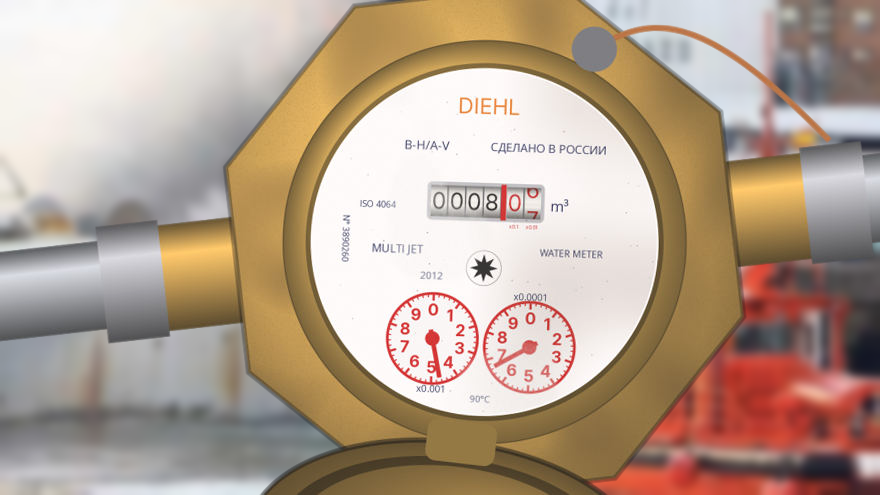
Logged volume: 8.0646m³
